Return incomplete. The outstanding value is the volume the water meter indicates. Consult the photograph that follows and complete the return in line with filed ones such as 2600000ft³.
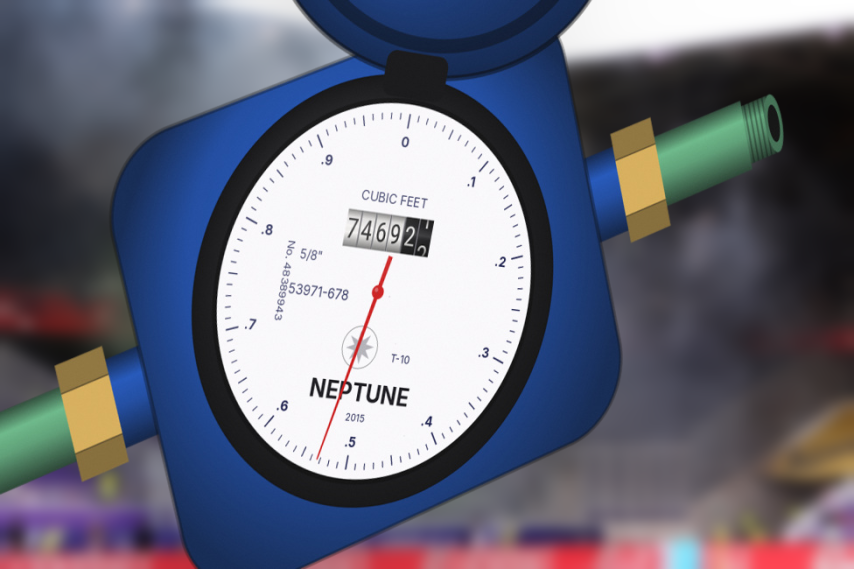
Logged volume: 746921.53ft³
